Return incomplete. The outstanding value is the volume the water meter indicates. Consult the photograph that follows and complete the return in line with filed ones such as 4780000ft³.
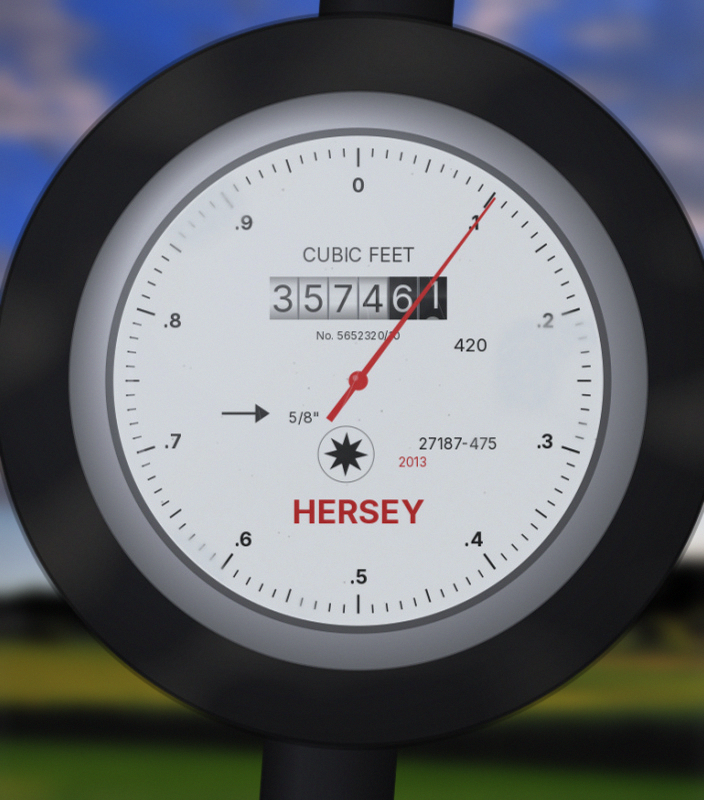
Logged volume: 357461.10ft³
